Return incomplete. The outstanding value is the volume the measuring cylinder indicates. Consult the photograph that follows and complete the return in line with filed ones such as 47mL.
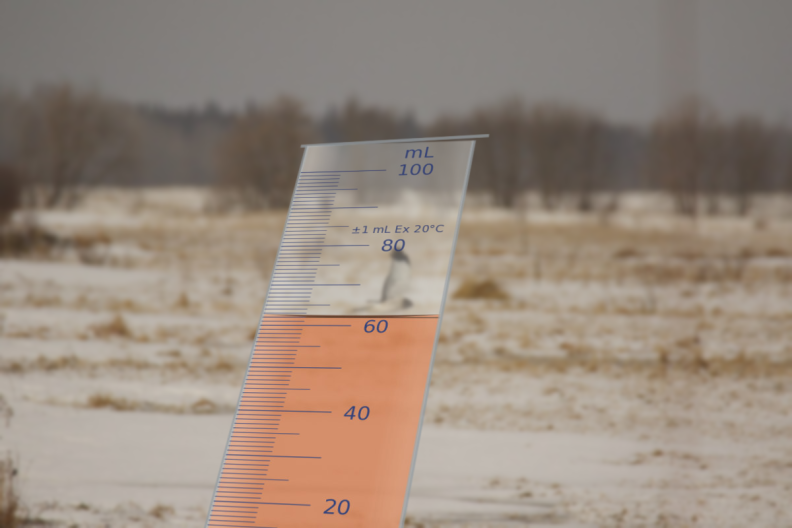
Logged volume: 62mL
